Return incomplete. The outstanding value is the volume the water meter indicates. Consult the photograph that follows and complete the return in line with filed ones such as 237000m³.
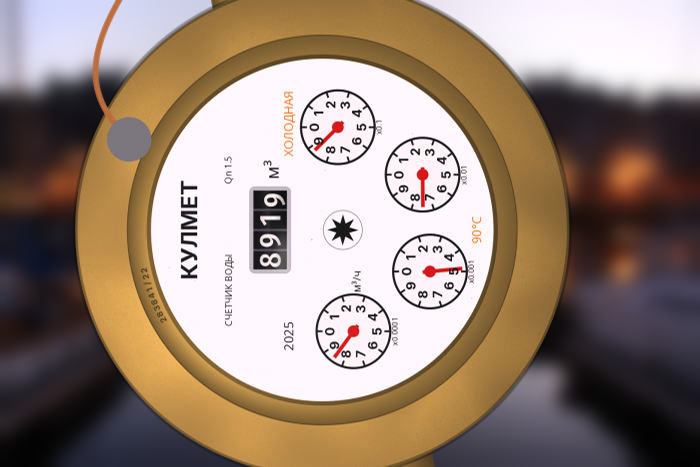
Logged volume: 8918.8748m³
